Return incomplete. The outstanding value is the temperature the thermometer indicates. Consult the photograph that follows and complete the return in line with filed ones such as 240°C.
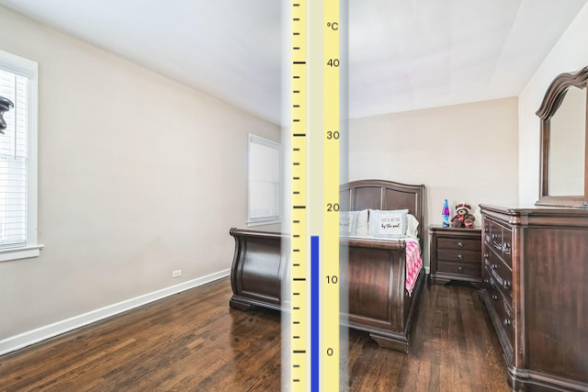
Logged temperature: 16°C
